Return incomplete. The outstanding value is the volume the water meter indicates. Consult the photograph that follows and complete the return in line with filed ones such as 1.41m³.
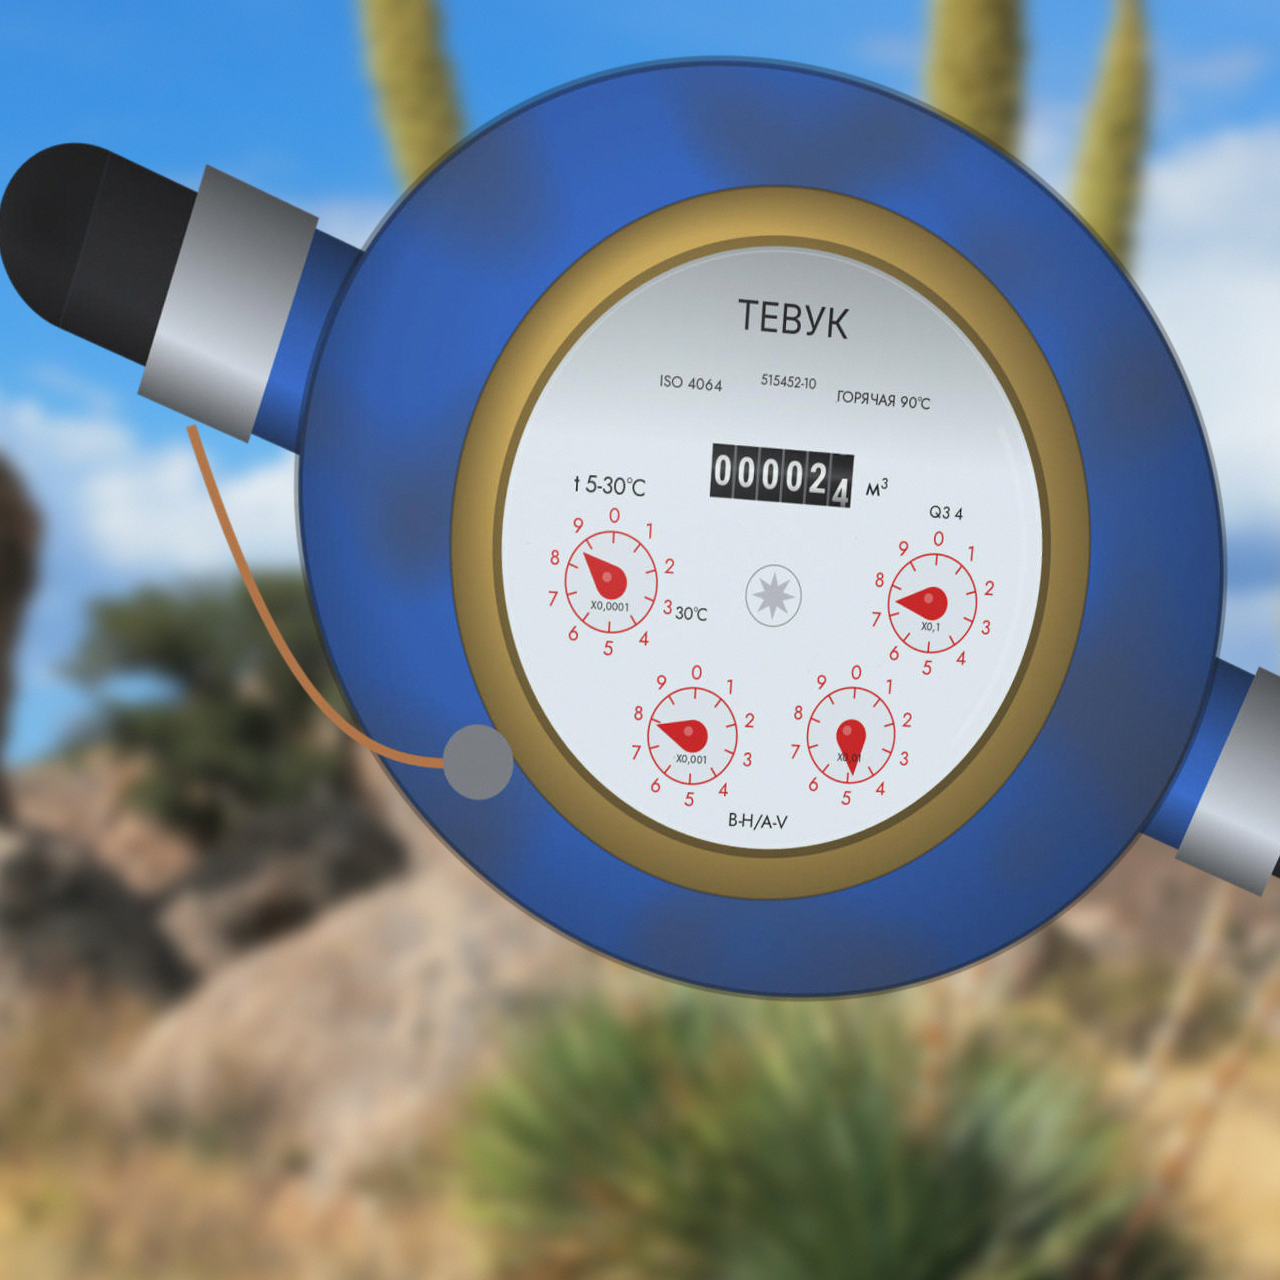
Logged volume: 23.7478m³
